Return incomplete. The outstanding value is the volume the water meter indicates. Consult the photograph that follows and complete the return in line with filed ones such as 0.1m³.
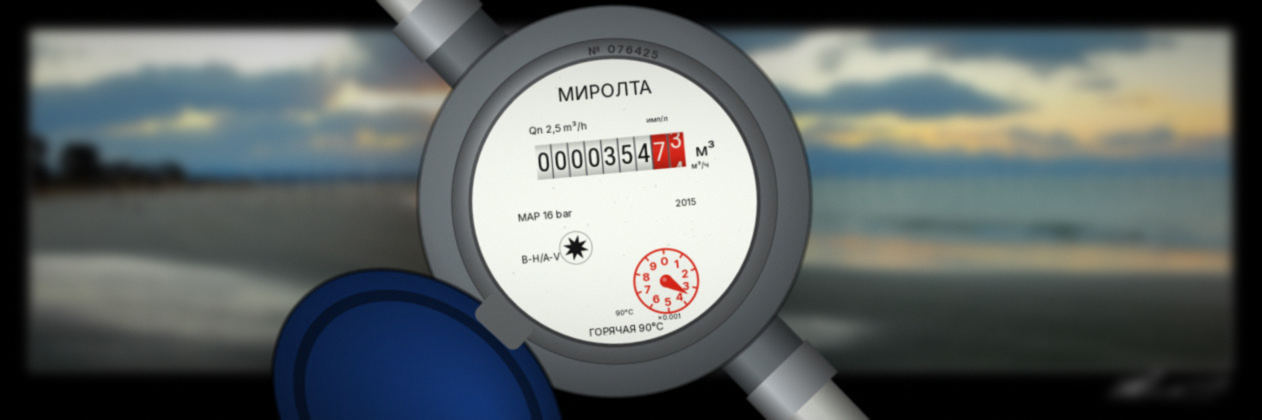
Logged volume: 354.733m³
